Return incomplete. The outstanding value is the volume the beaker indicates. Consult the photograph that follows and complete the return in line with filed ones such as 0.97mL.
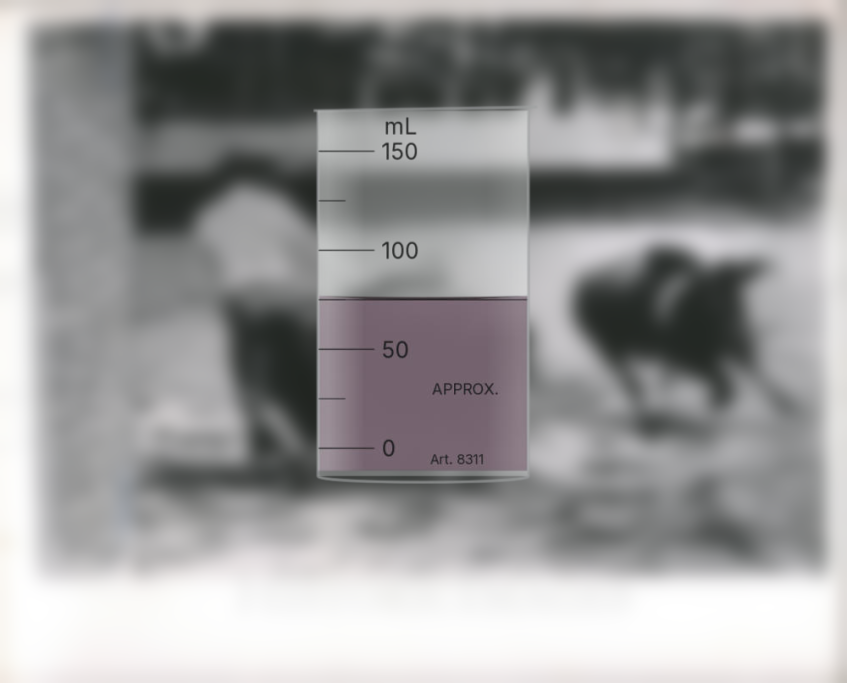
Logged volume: 75mL
